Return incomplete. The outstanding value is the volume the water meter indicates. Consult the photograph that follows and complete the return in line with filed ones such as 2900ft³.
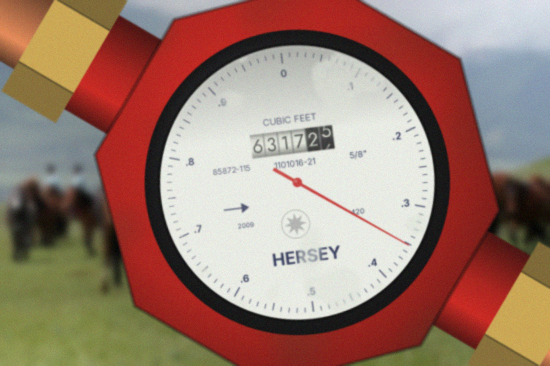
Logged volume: 631725.35ft³
